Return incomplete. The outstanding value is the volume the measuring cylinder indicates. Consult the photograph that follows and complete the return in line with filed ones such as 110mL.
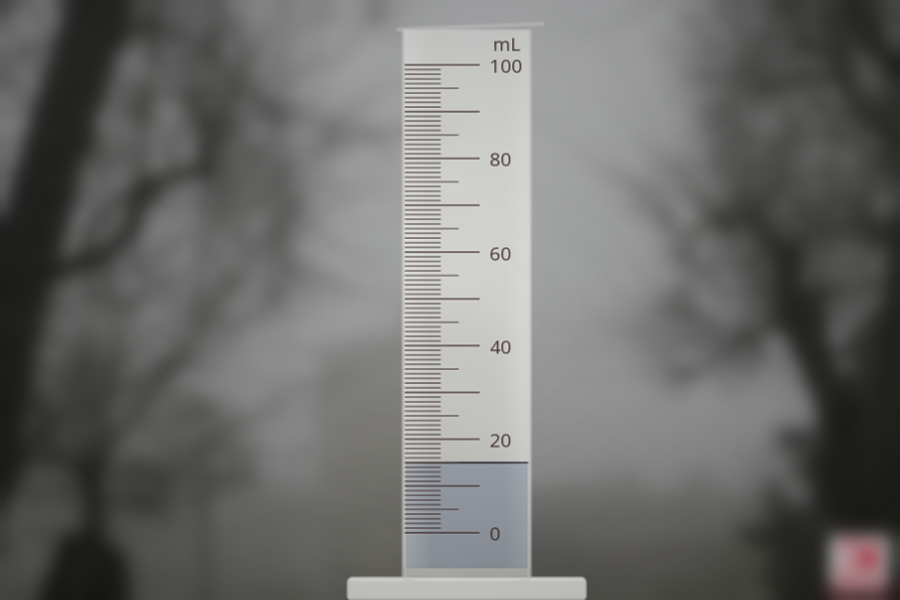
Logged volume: 15mL
